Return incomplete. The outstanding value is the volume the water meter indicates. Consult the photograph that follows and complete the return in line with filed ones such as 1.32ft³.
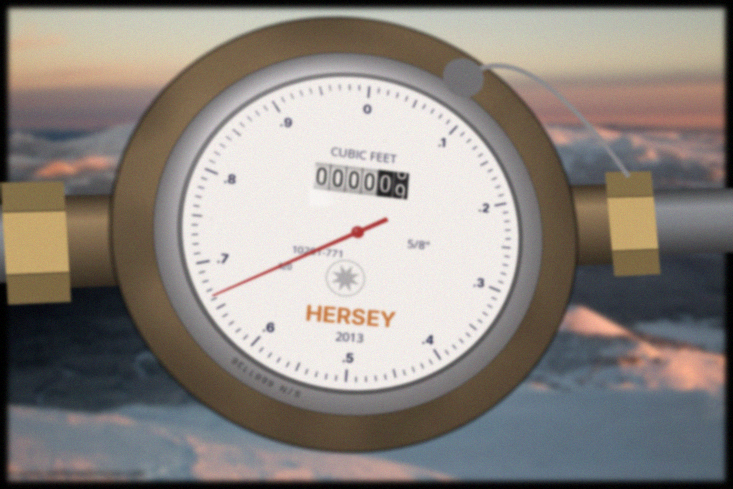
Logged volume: 8.66ft³
